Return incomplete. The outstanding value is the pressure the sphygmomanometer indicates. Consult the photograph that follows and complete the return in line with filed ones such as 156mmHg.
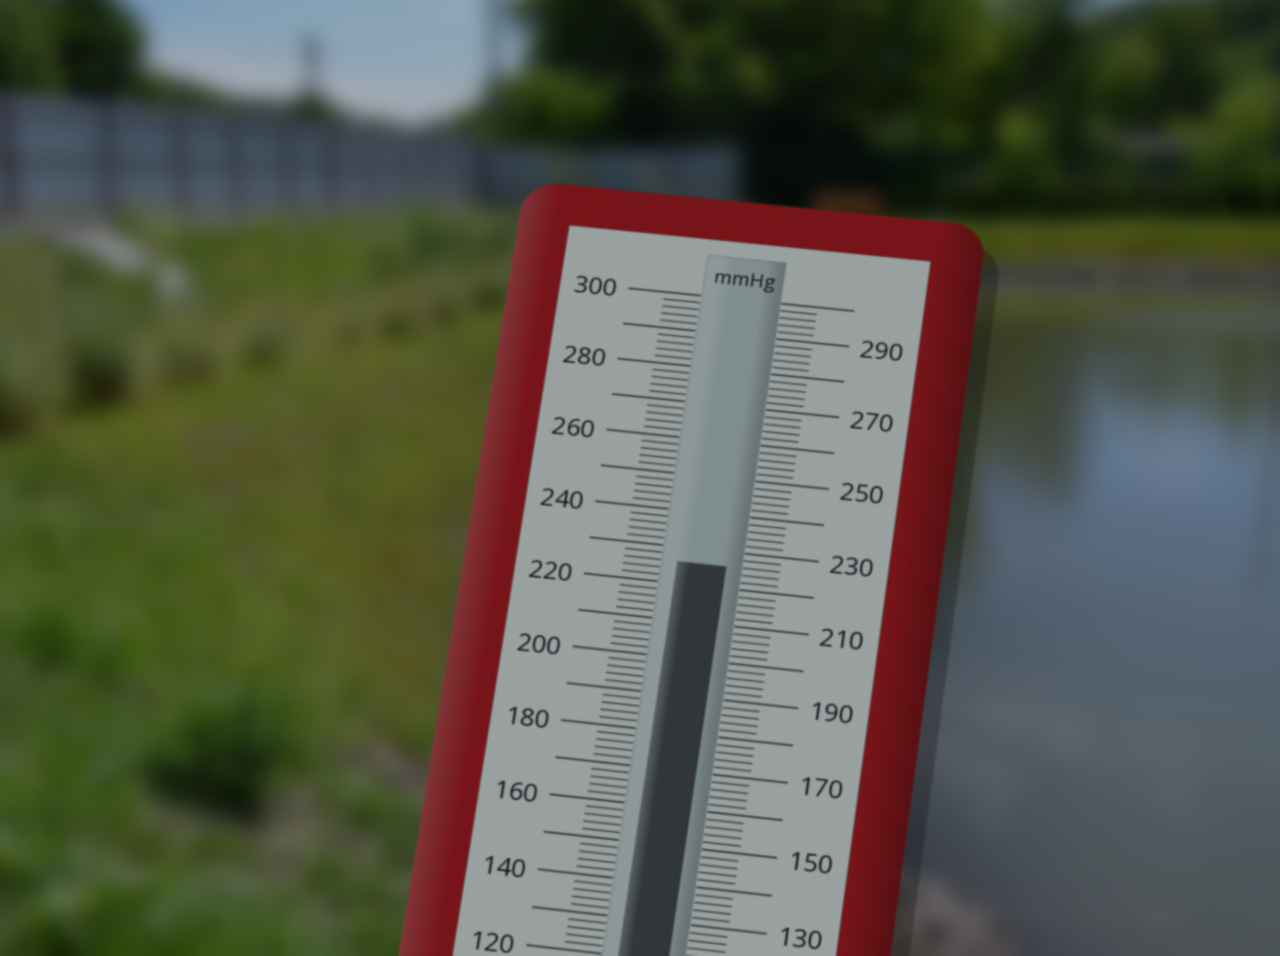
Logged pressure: 226mmHg
